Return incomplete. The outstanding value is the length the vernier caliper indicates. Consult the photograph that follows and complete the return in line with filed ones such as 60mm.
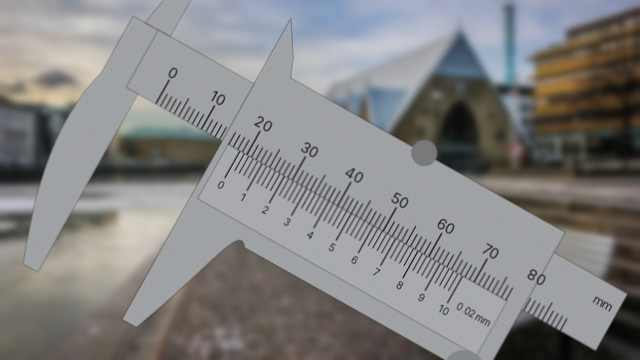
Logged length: 18.5mm
